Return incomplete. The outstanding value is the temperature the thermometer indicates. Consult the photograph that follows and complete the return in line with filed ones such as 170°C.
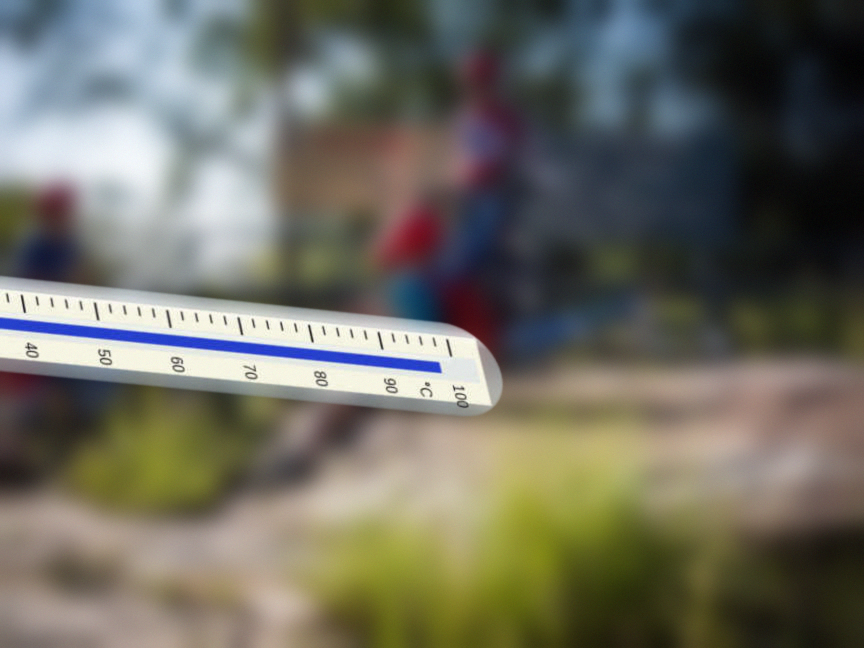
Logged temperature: 98°C
